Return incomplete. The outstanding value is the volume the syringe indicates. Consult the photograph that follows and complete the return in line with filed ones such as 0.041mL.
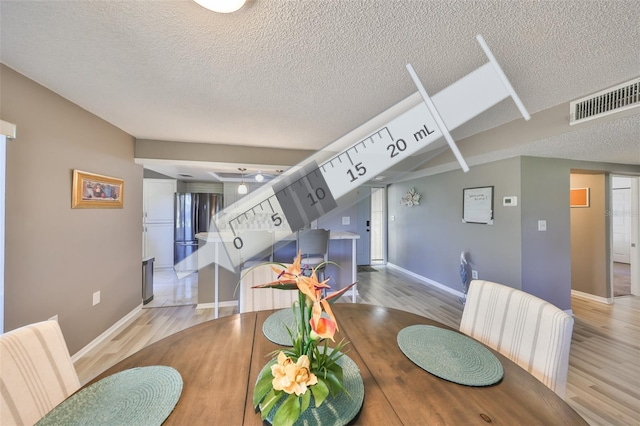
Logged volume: 6mL
